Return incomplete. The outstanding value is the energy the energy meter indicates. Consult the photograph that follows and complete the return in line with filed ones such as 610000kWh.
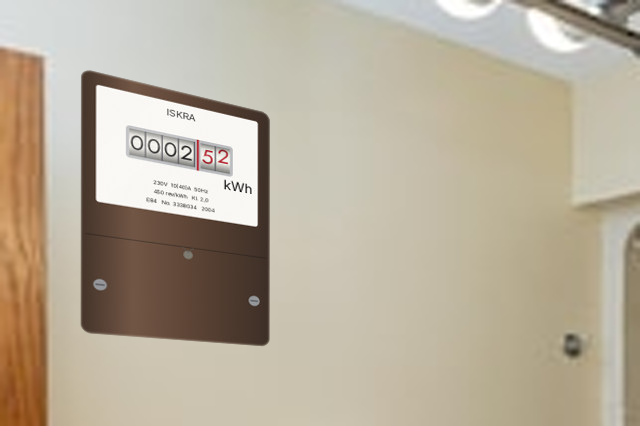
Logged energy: 2.52kWh
